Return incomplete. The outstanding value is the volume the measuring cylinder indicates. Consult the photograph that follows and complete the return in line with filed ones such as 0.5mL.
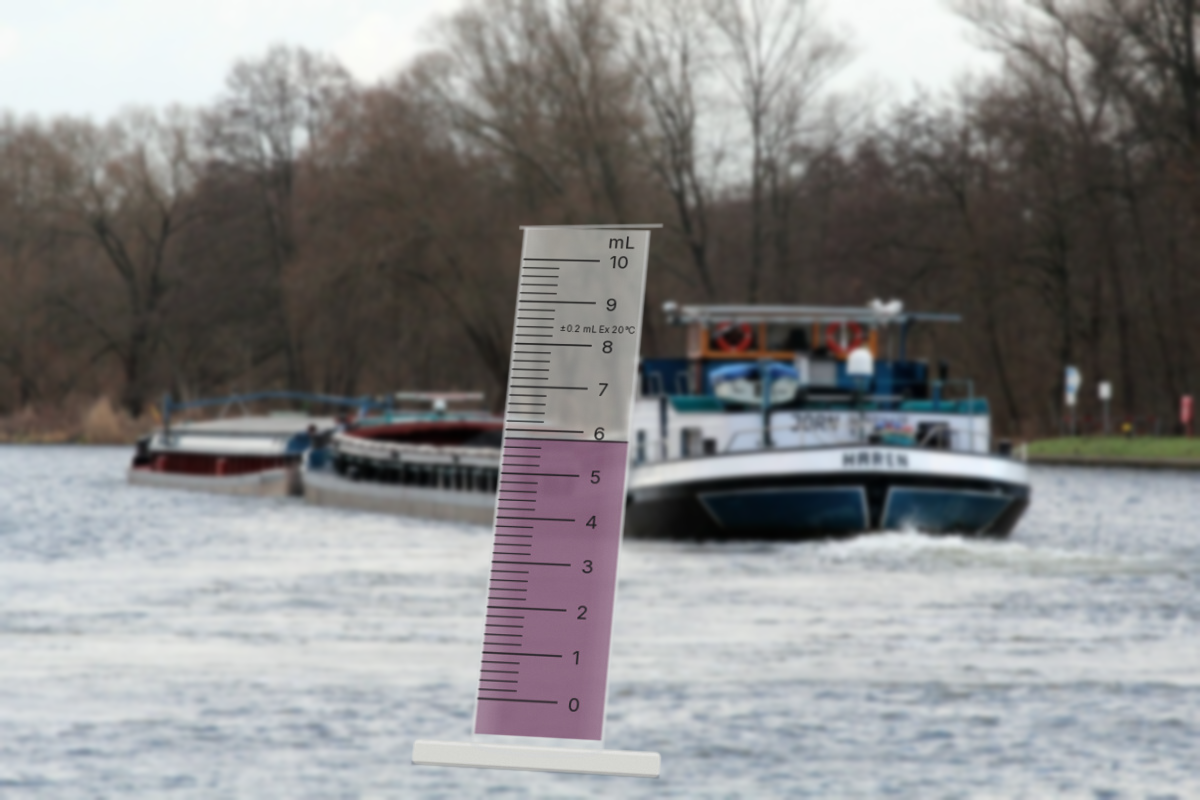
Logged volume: 5.8mL
